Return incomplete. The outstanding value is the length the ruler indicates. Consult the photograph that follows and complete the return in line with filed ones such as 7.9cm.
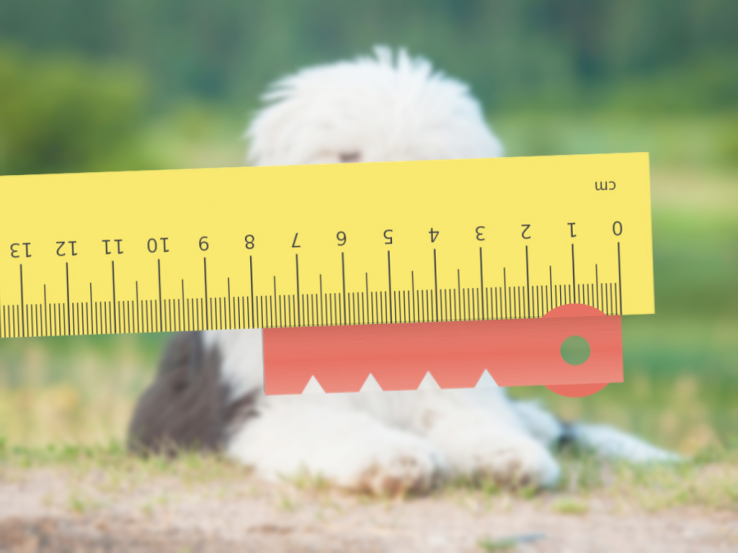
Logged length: 7.8cm
